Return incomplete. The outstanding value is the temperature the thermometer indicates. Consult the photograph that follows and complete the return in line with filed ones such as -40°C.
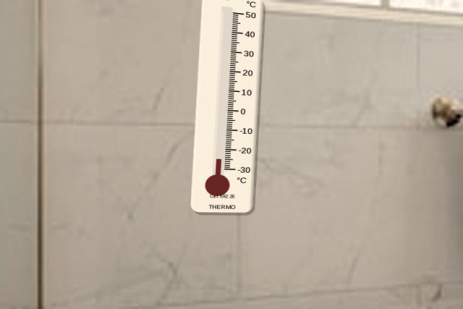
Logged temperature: -25°C
